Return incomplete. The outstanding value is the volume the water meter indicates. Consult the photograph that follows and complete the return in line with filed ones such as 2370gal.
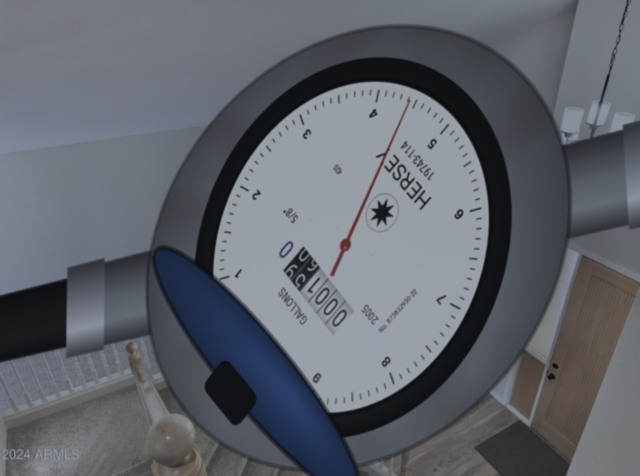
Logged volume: 1594.4gal
